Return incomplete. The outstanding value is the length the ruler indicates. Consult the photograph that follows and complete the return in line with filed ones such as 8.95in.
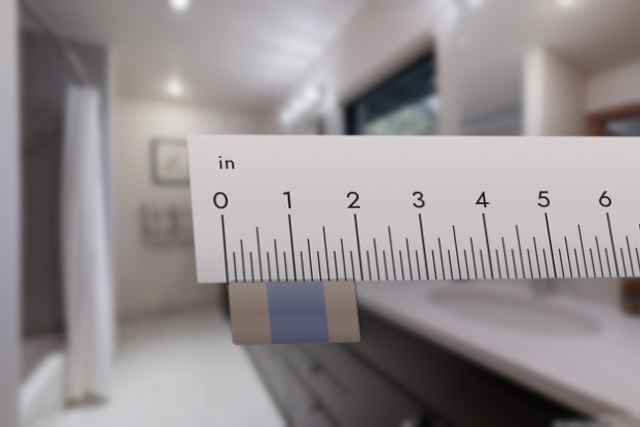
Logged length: 1.875in
